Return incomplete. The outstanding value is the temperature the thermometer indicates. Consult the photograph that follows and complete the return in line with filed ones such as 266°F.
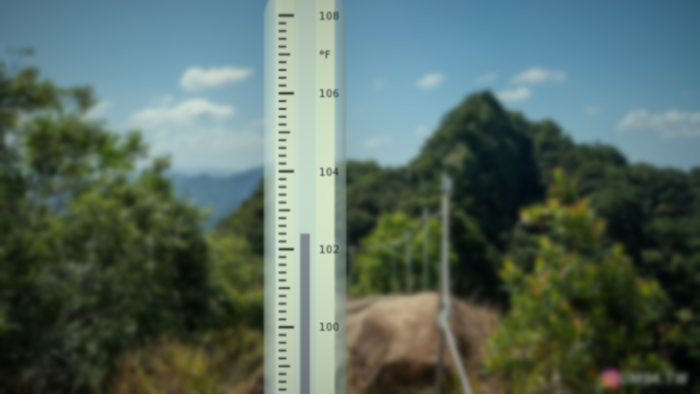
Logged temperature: 102.4°F
